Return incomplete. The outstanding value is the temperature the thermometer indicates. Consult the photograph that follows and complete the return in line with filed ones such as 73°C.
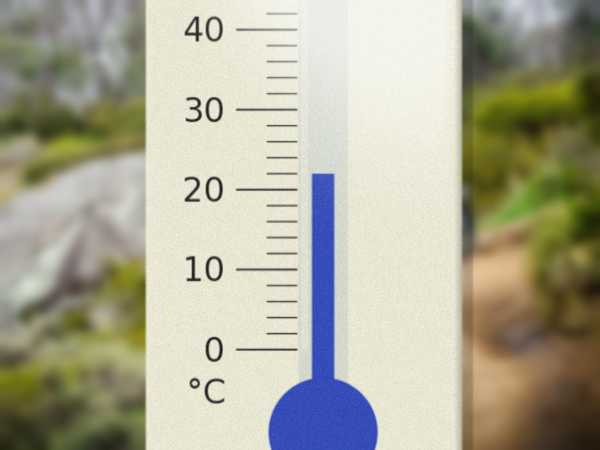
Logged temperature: 22°C
